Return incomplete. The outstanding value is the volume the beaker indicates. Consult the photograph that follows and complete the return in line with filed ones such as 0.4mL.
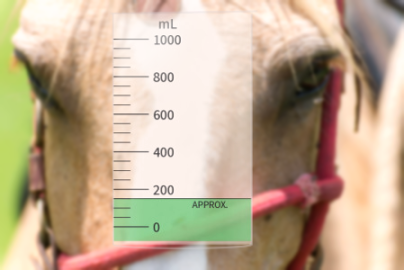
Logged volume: 150mL
